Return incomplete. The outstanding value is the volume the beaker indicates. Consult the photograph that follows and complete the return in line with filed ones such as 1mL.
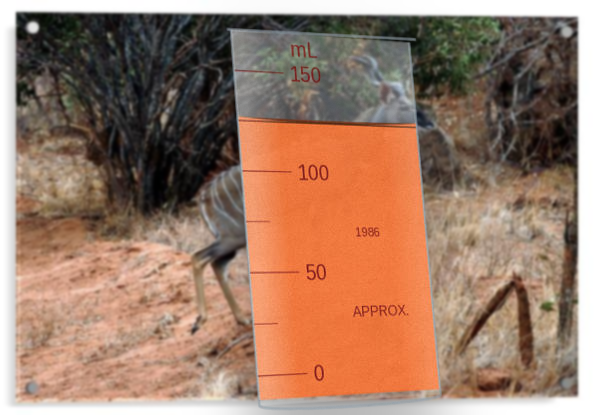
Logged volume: 125mL
